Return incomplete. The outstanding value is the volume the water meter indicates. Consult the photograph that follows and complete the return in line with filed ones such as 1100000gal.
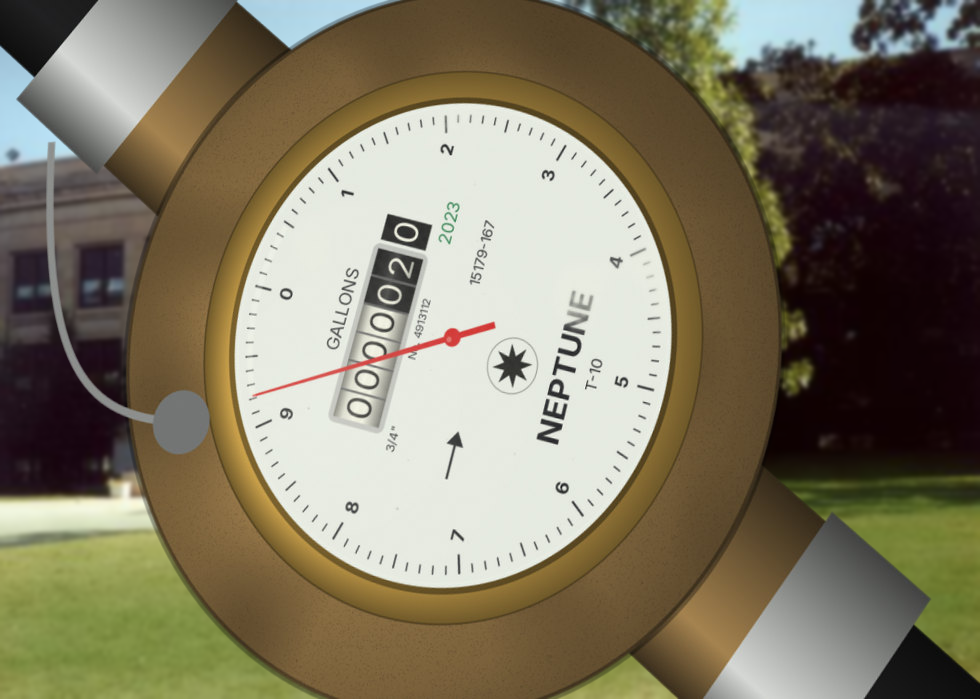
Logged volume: 19.2gal
